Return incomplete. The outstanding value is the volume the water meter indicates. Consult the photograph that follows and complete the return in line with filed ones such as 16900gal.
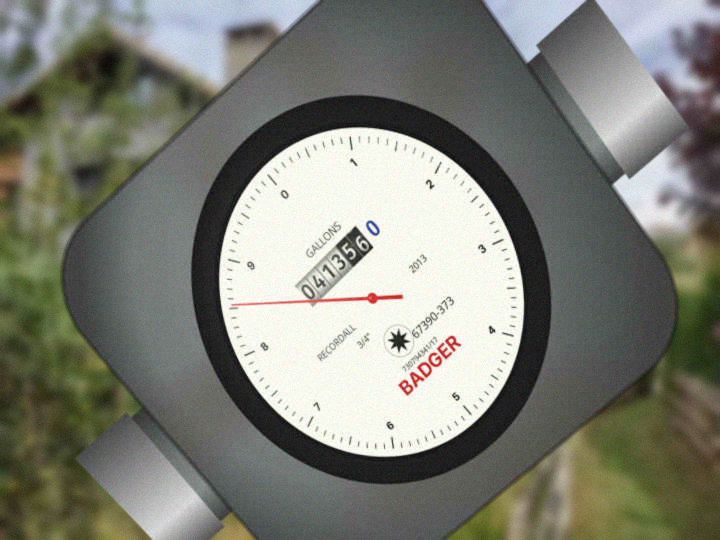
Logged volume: 413558.5gal
